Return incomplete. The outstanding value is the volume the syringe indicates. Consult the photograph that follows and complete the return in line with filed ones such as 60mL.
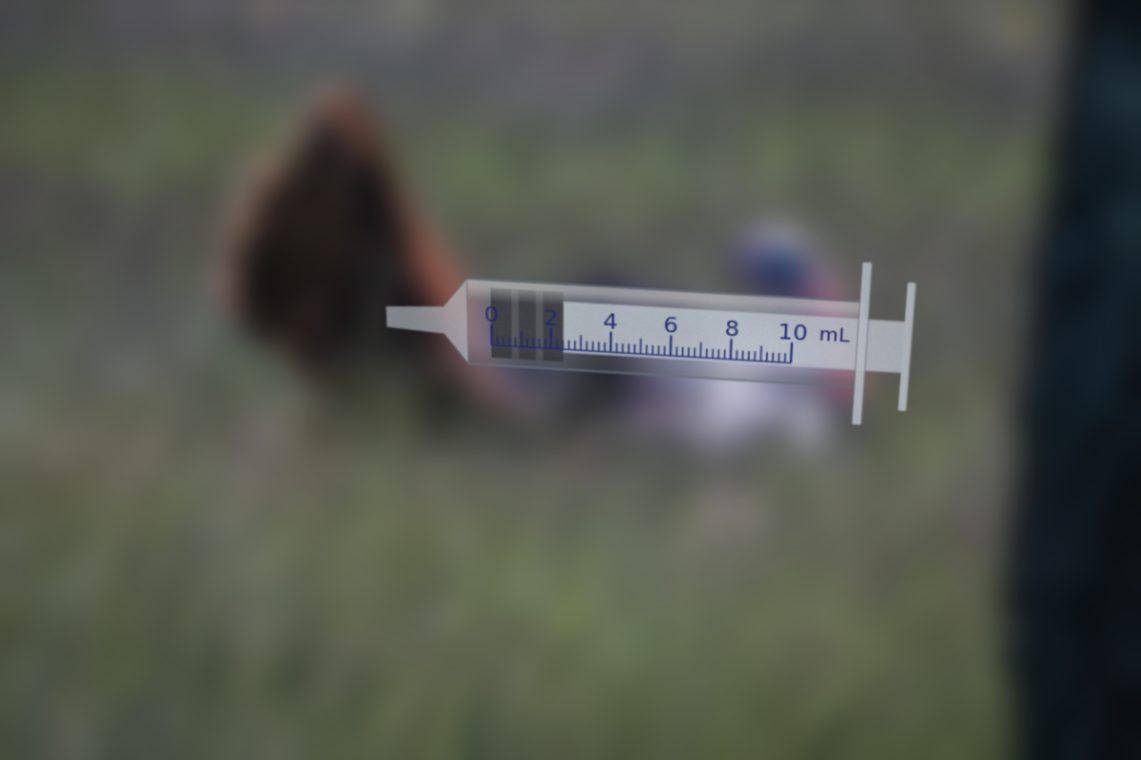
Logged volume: 0mL
